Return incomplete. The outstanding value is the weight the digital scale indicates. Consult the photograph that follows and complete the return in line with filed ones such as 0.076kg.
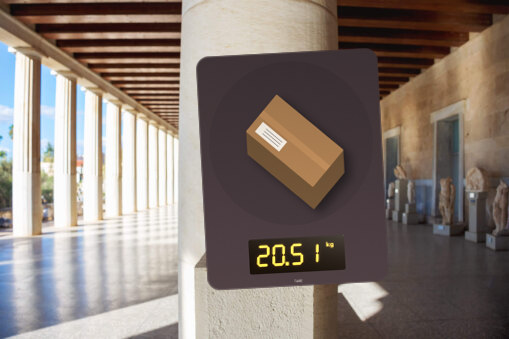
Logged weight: 20.51kg
